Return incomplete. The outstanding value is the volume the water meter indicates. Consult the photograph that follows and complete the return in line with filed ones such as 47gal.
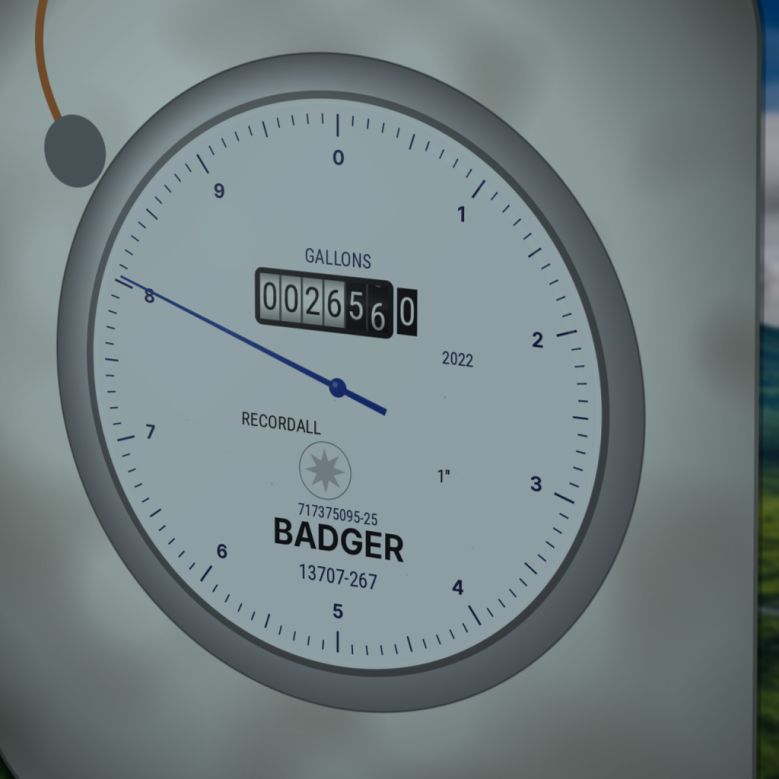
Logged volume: 26558.0gal
